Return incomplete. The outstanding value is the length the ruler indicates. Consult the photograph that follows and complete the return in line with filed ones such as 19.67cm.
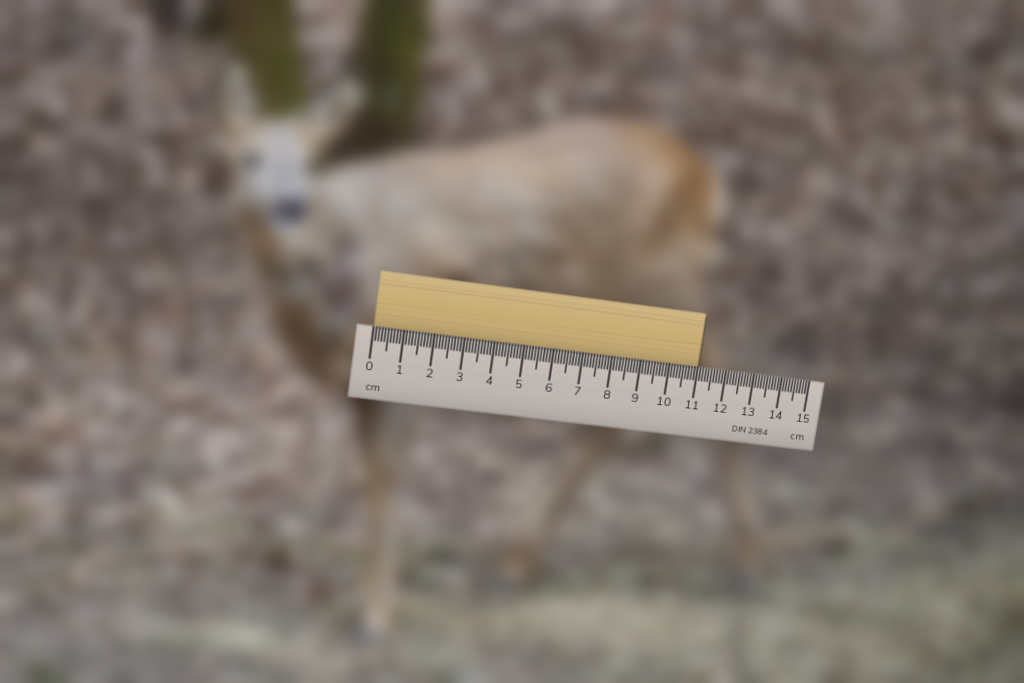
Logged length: 11cm
